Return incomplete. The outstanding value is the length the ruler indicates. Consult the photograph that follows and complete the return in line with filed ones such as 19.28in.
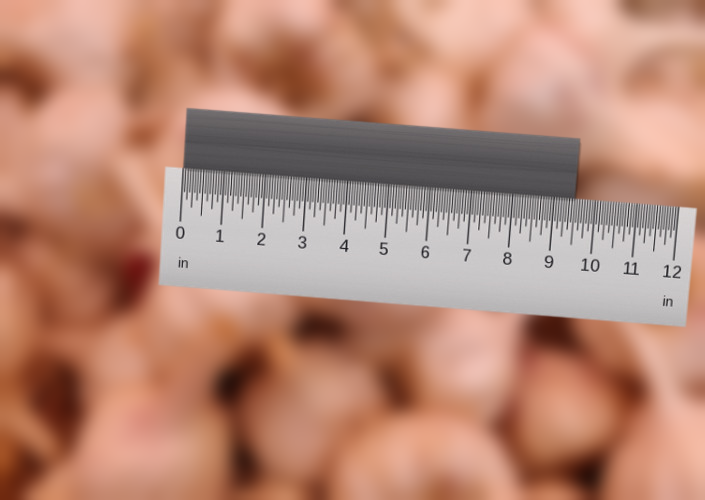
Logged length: 9.5in
